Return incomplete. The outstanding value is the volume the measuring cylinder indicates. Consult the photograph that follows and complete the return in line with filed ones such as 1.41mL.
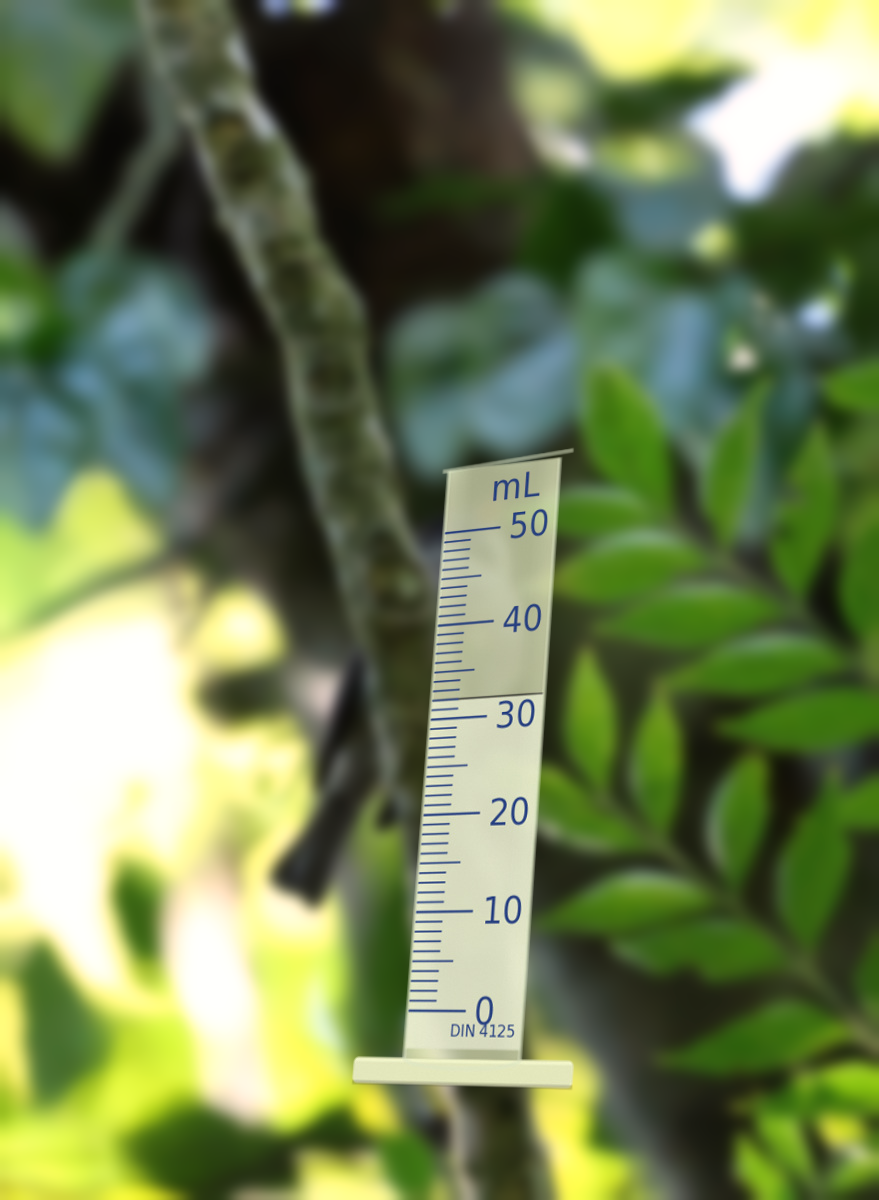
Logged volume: 32mL
